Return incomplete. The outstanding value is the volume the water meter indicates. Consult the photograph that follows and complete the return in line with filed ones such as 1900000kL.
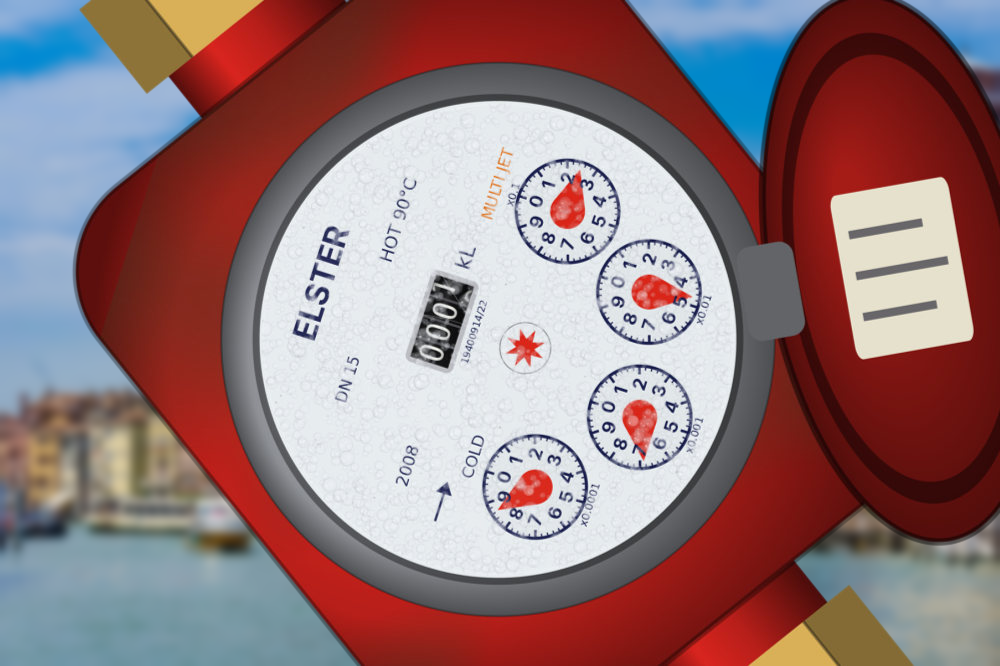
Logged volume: 1.2468kL
